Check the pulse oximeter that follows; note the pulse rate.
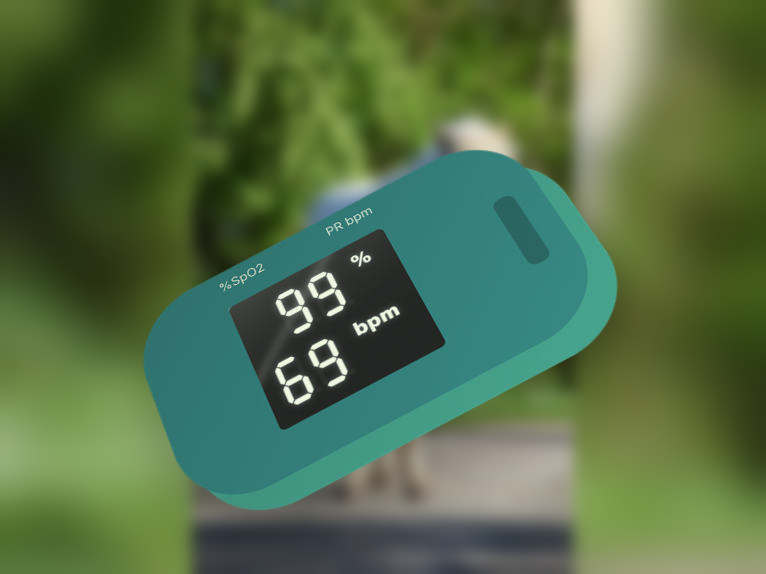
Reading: 69 bpm
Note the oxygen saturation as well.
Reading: 99 %
